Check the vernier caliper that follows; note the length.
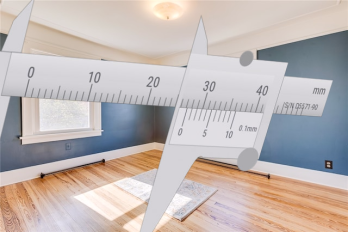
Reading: 27.2 mm
